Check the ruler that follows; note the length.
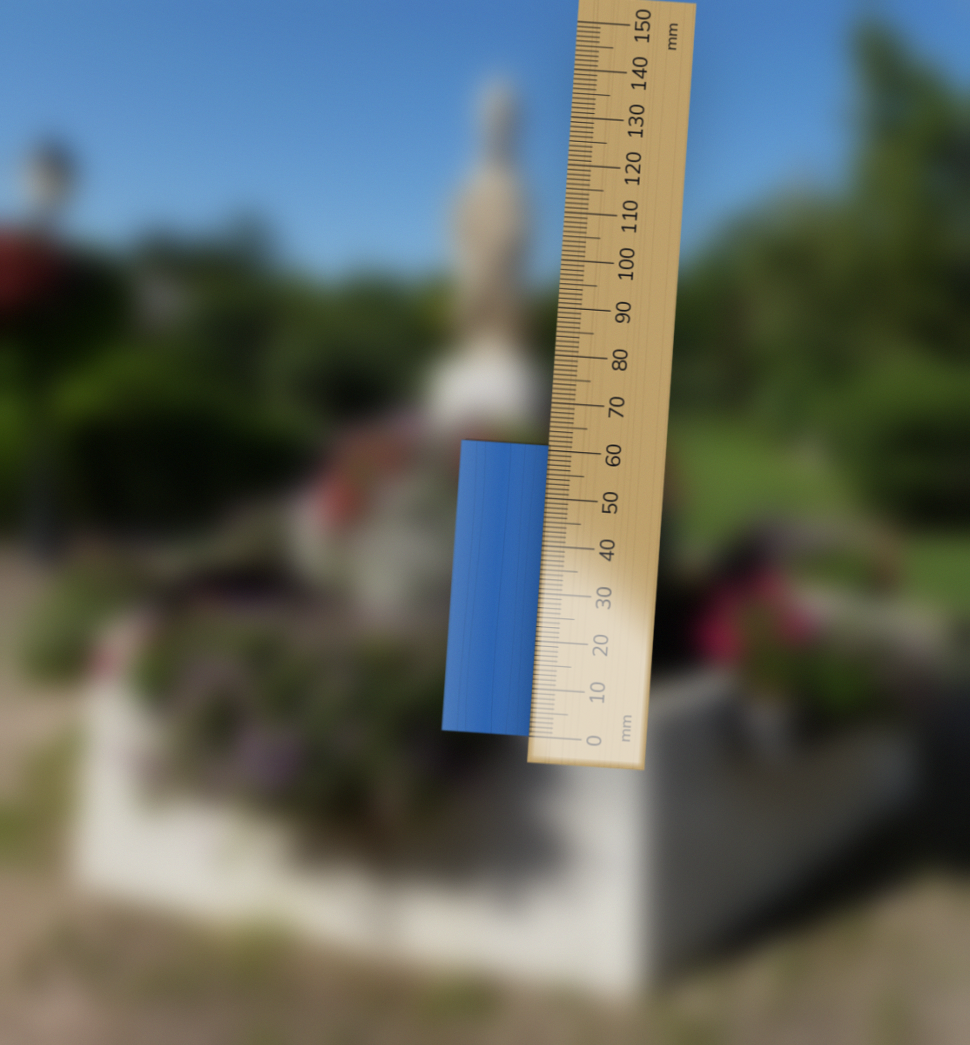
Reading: 61 mm
